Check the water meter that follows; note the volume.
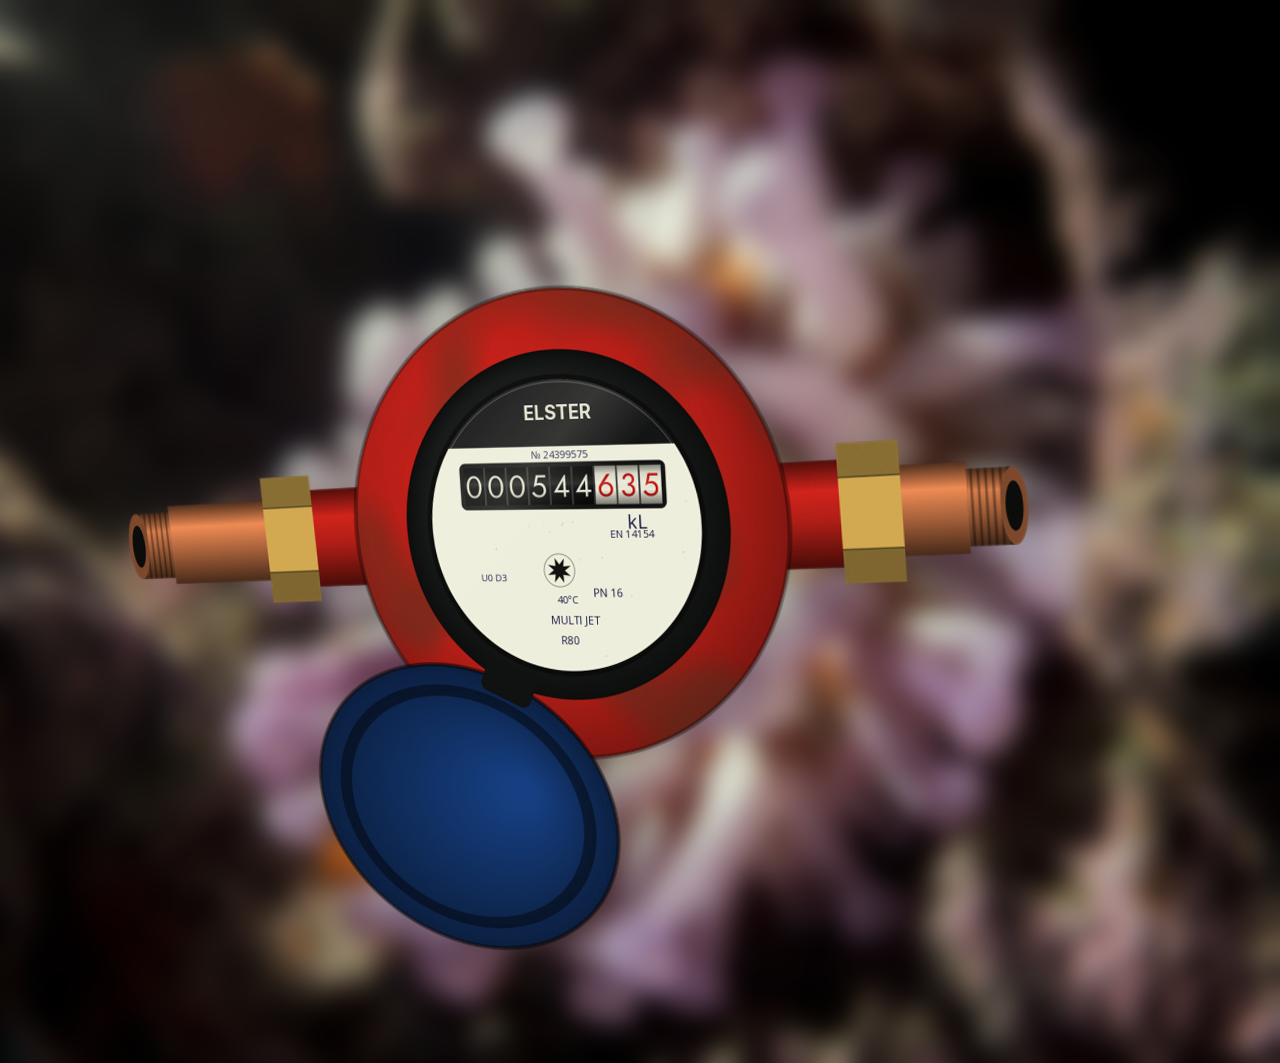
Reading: 544.635 kL
